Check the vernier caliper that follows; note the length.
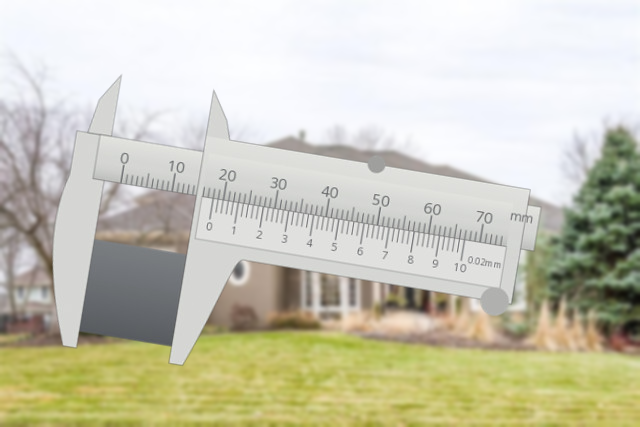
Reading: 18.0 mm
